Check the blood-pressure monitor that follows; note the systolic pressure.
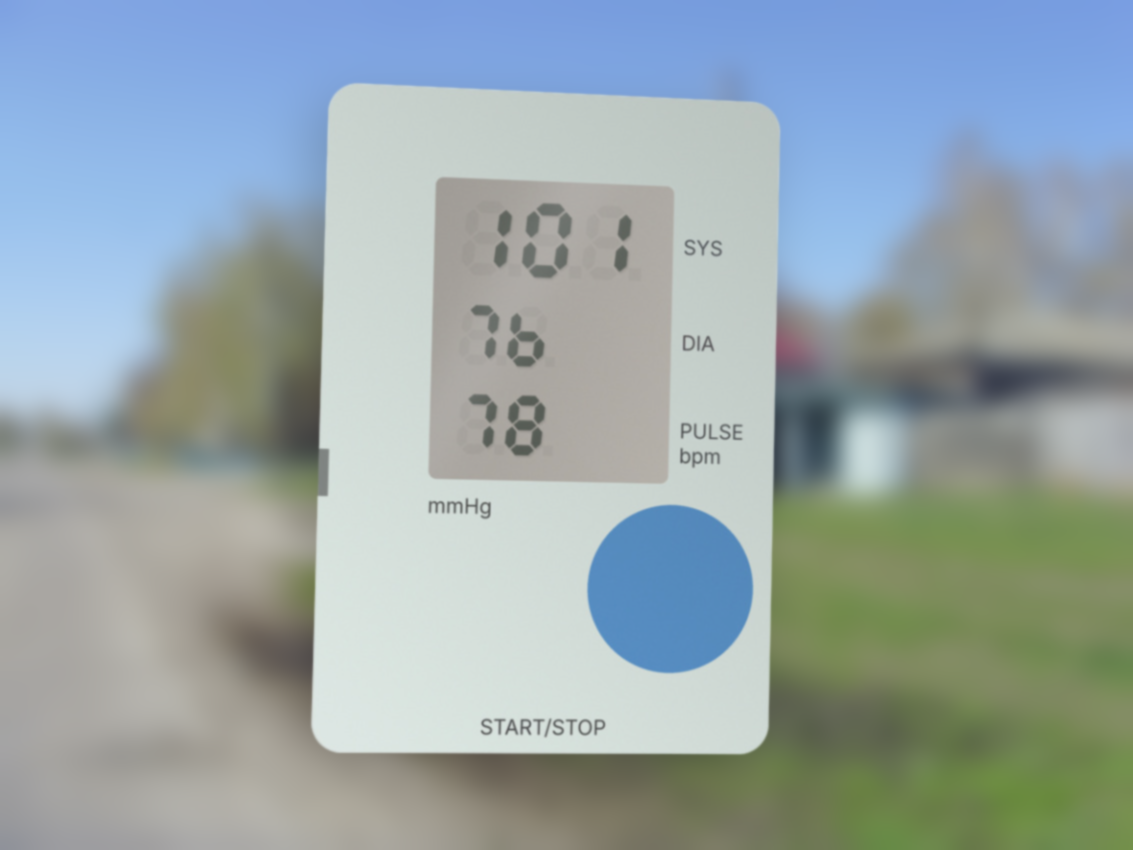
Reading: 101 mmHg
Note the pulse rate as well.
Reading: 78 bpm
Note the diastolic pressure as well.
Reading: 76 mmHg
